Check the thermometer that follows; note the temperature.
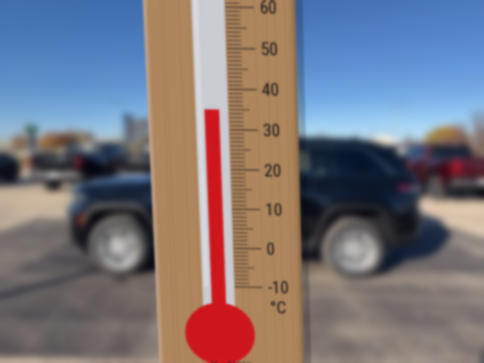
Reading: 35 °C
